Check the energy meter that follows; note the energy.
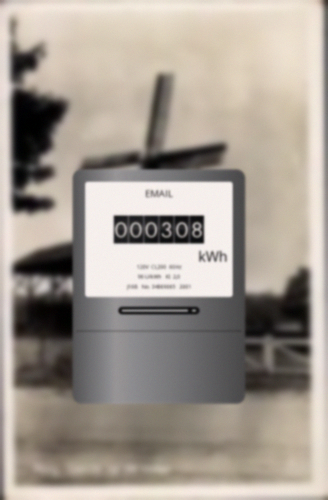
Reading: 308 kWh
